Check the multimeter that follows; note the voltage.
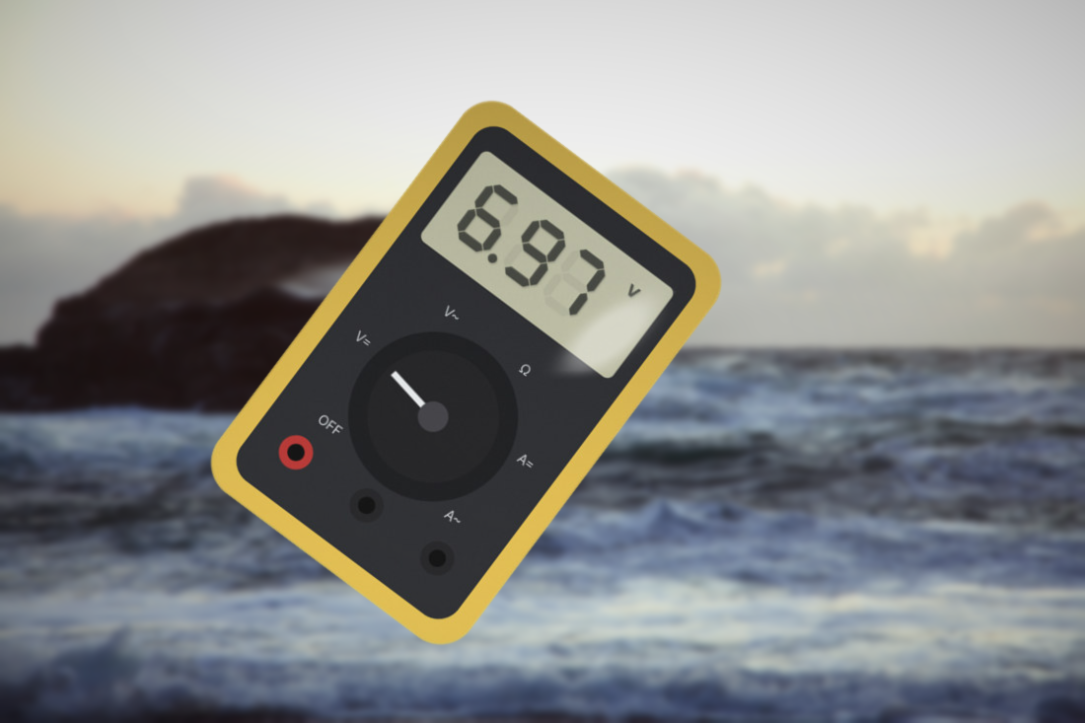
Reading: 6.97 V
